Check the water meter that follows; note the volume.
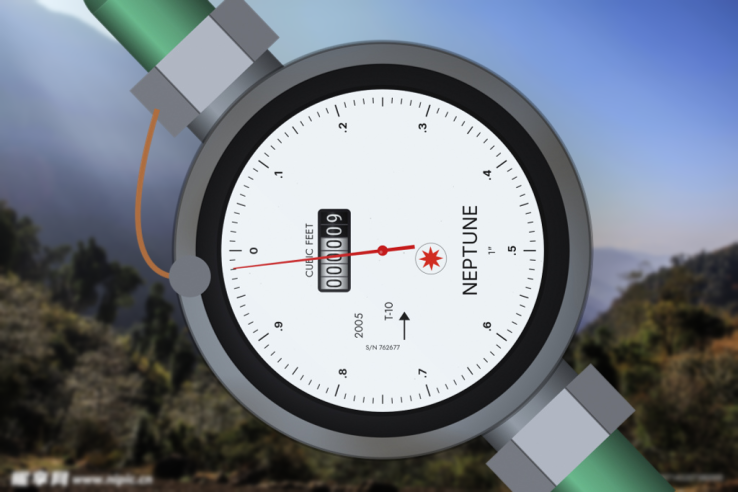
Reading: 8.98 ft³
